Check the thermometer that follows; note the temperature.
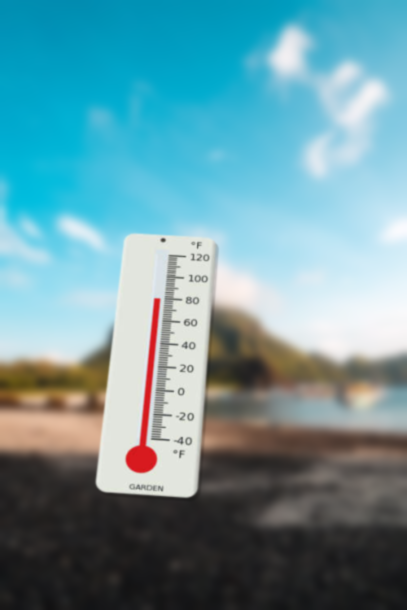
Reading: 80 °F
